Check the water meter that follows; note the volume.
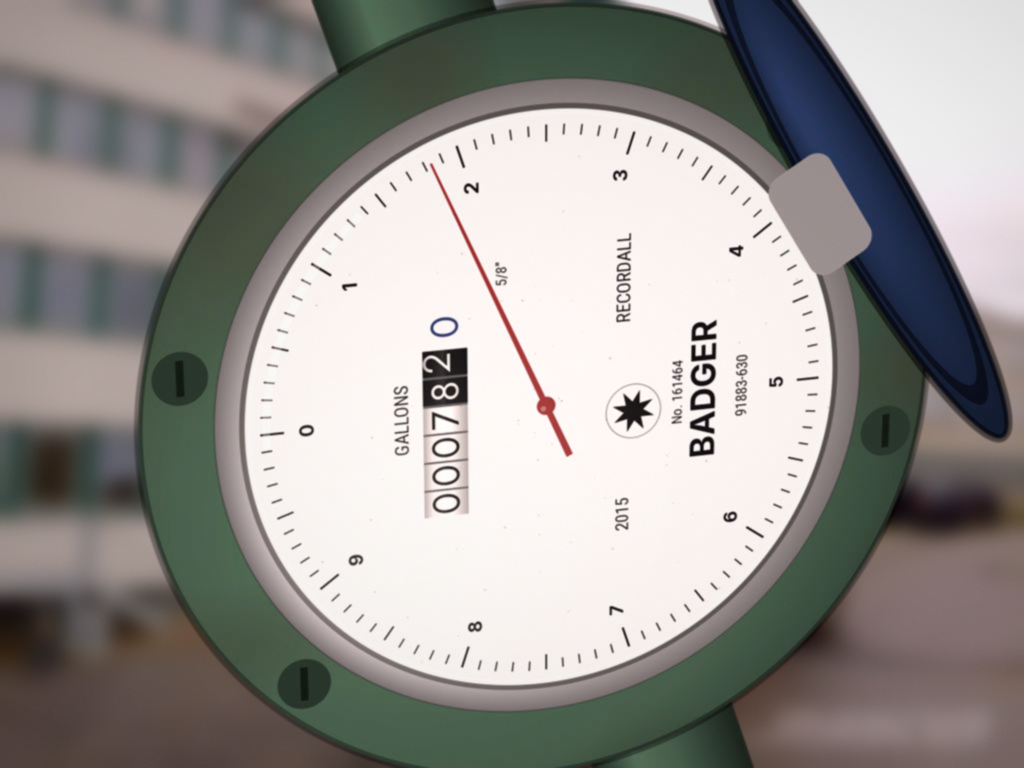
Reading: 7821.8 gal
